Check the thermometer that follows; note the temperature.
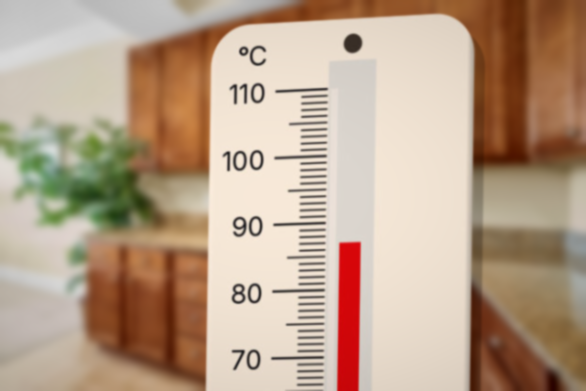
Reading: 87 °C
